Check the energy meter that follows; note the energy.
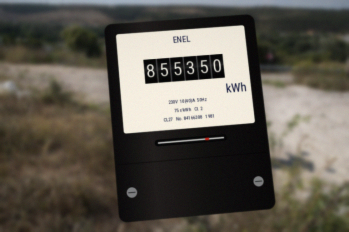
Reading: 855350 kWh
